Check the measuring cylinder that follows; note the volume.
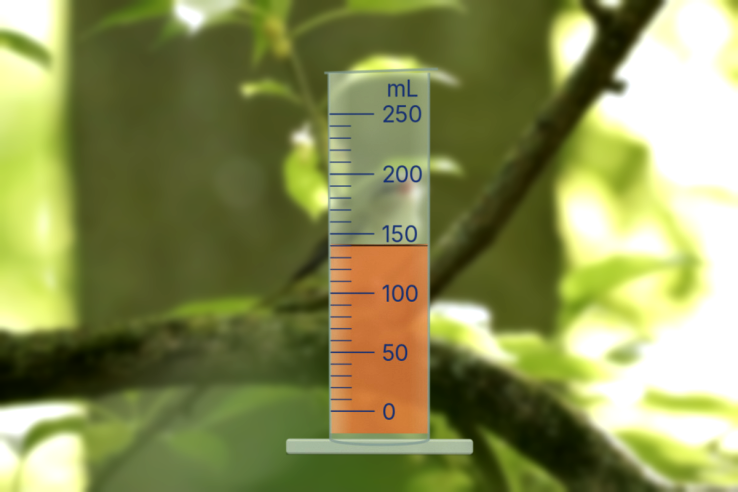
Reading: 140 mL
